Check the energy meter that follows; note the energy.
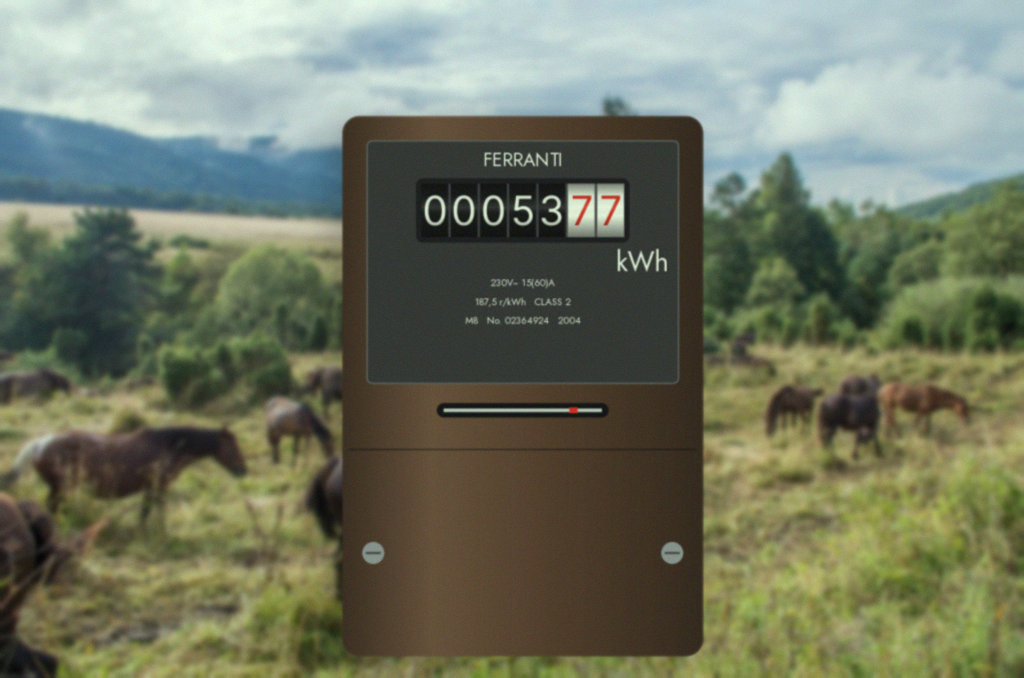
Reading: 53.77 kWh
